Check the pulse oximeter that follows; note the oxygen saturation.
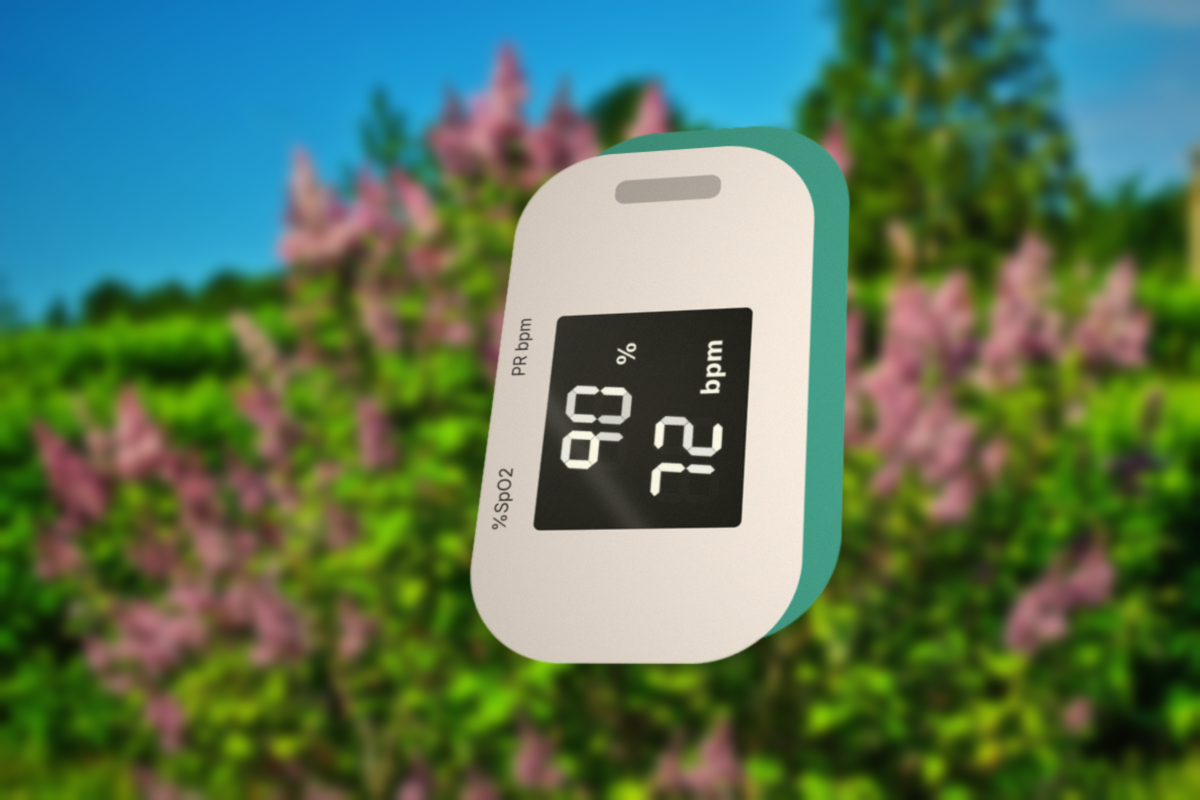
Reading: 90 %
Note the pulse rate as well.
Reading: 72 bpm
